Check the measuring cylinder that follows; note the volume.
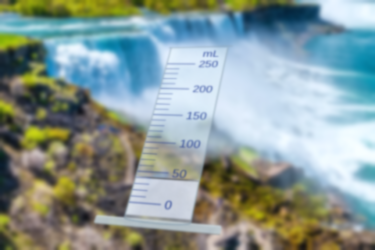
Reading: 40 mL
